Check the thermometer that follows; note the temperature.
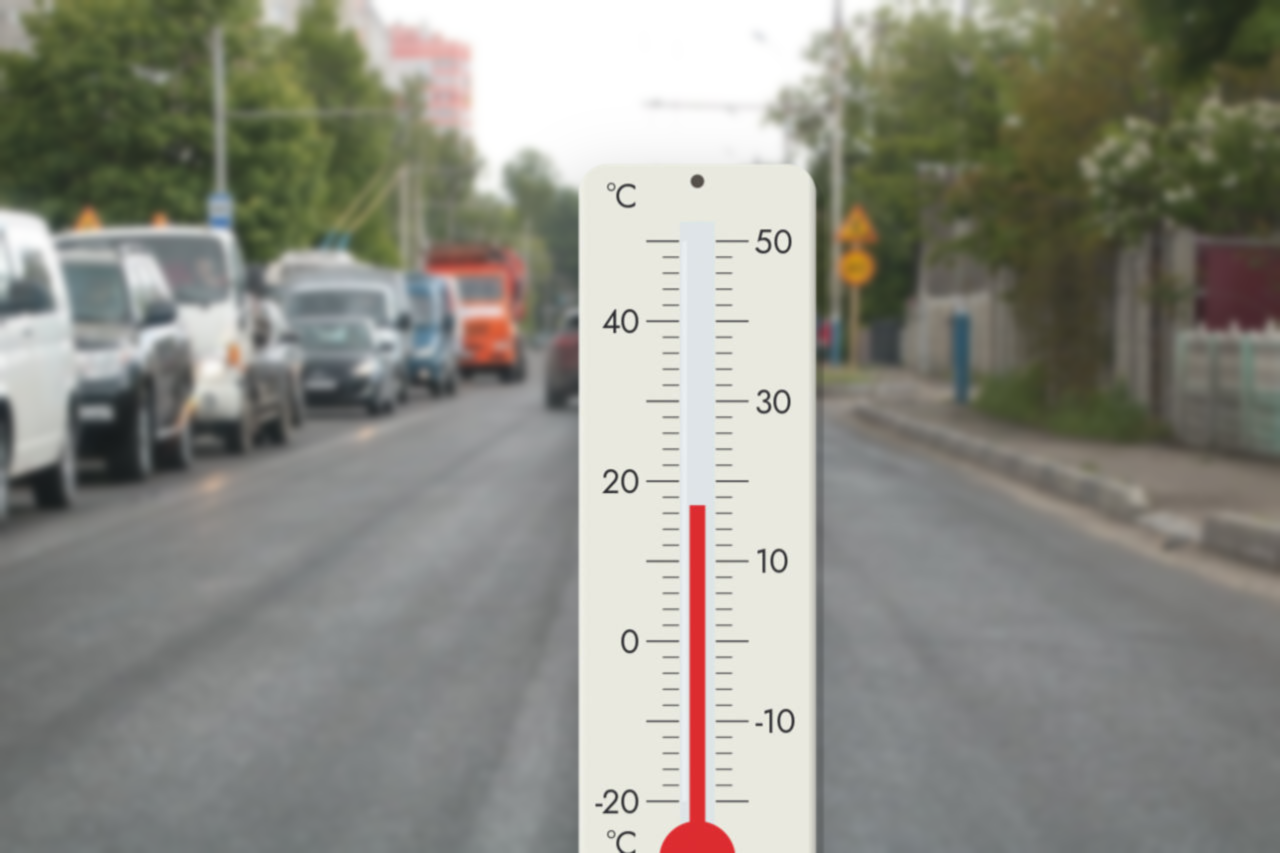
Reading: 17 °C
